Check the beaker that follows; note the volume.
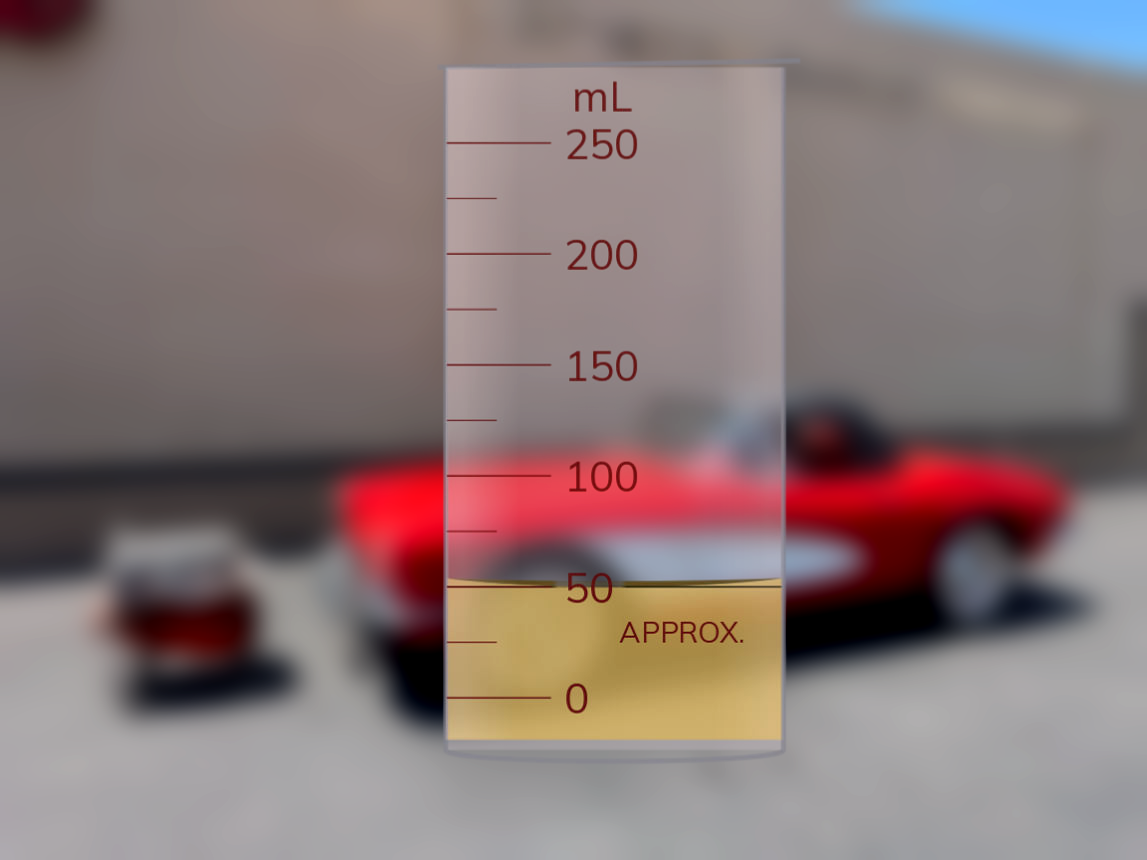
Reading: 50 mL
